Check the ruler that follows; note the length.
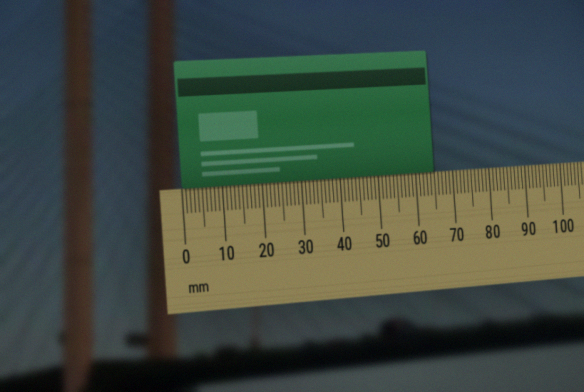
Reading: 65 mm
